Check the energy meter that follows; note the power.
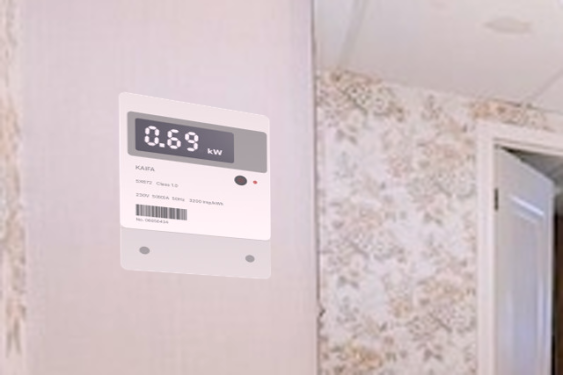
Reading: 0.69 kW
